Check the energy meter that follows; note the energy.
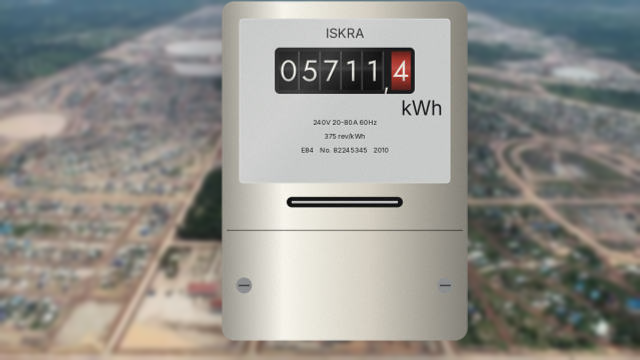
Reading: 5711.4 kWh
